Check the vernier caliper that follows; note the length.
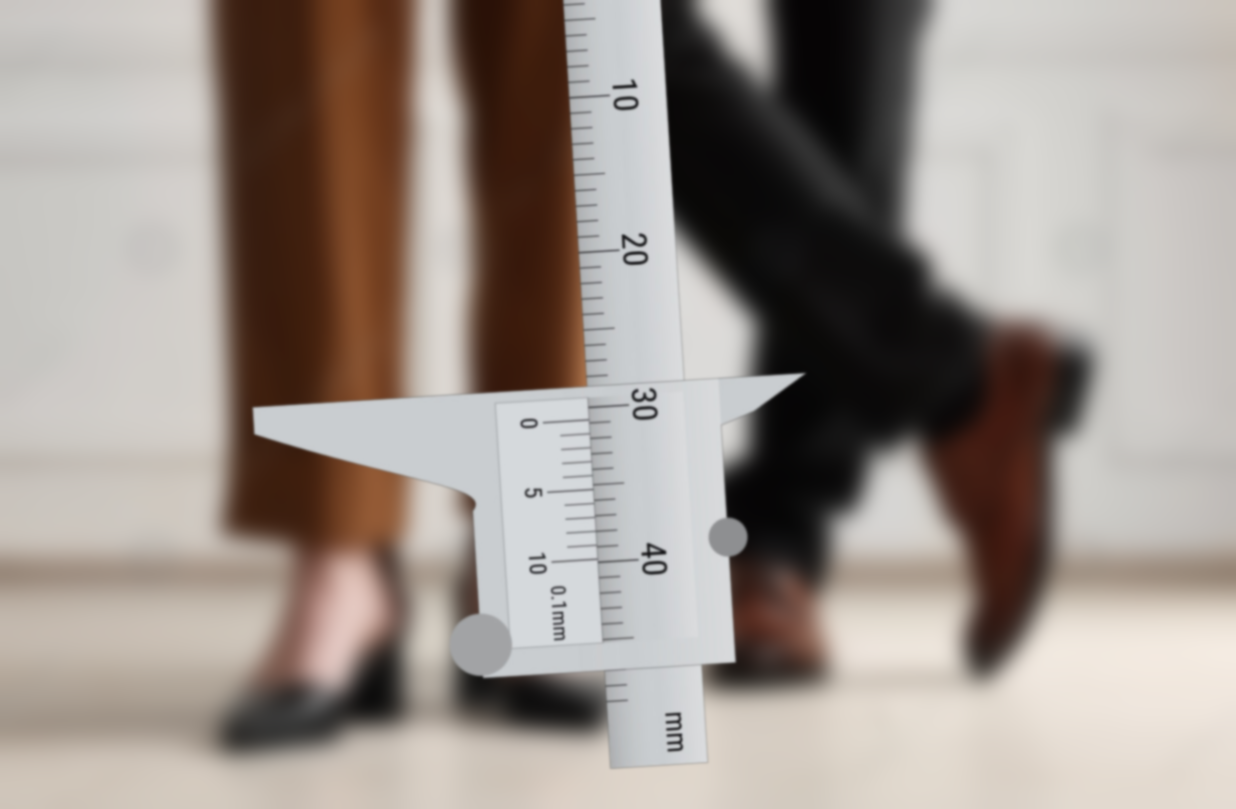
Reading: 30.8 mm
